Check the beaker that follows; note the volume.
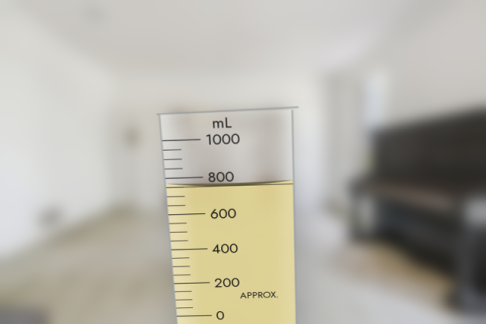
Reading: 750 mL
